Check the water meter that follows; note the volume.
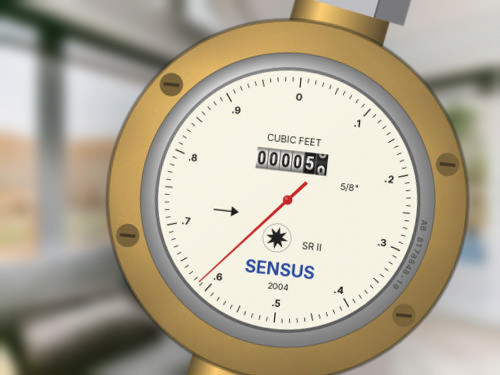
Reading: 58.61 ft³
